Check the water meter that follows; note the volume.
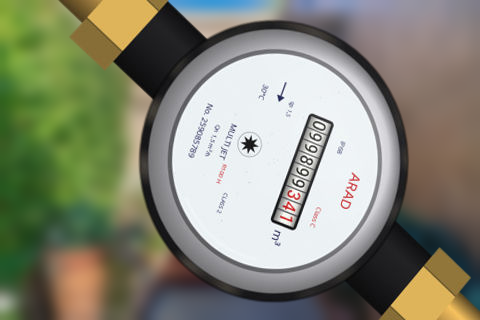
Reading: 99899.341 m³
